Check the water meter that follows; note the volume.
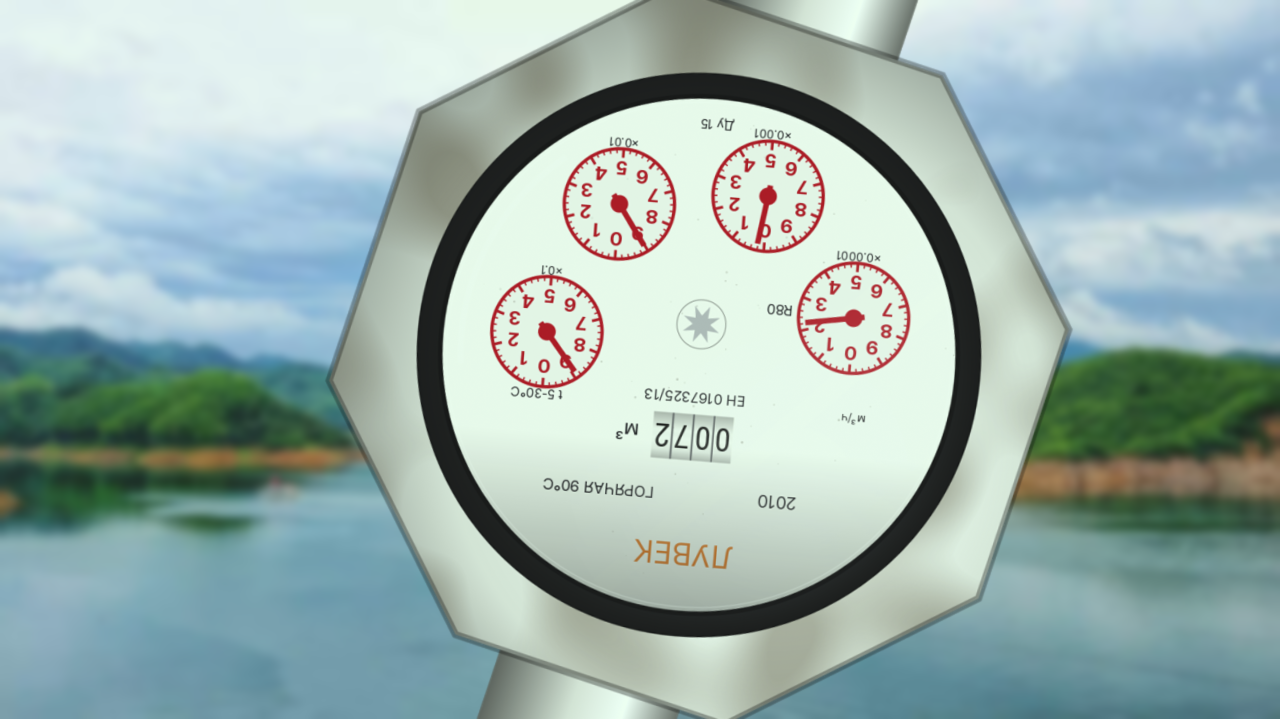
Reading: 72.8902 m³
